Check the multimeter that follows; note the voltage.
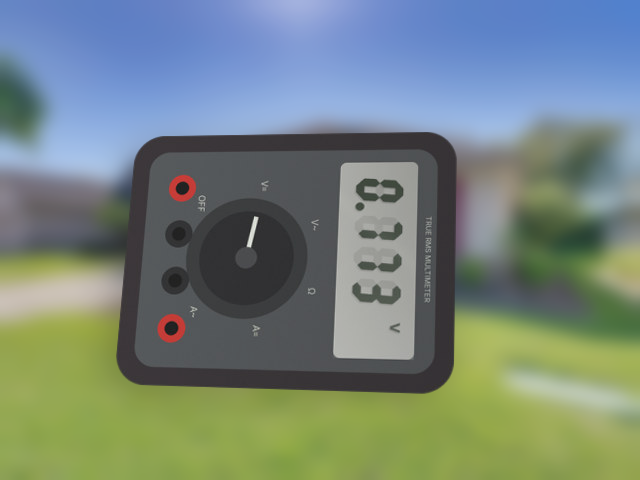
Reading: 0.773 V
